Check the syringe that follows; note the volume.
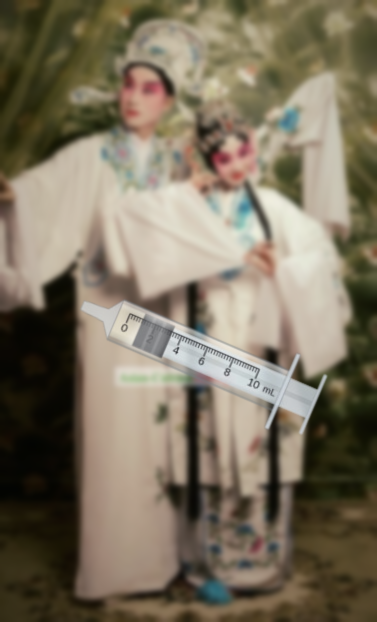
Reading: 1 mL
